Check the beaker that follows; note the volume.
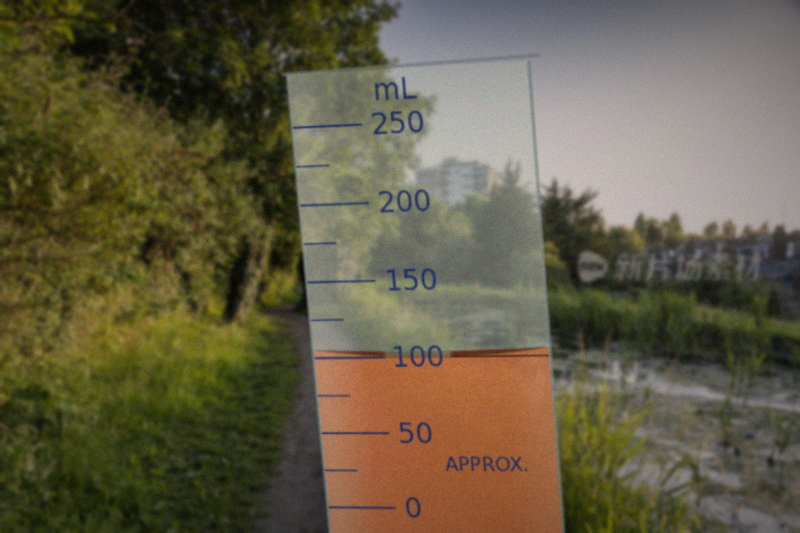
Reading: 100 mL
